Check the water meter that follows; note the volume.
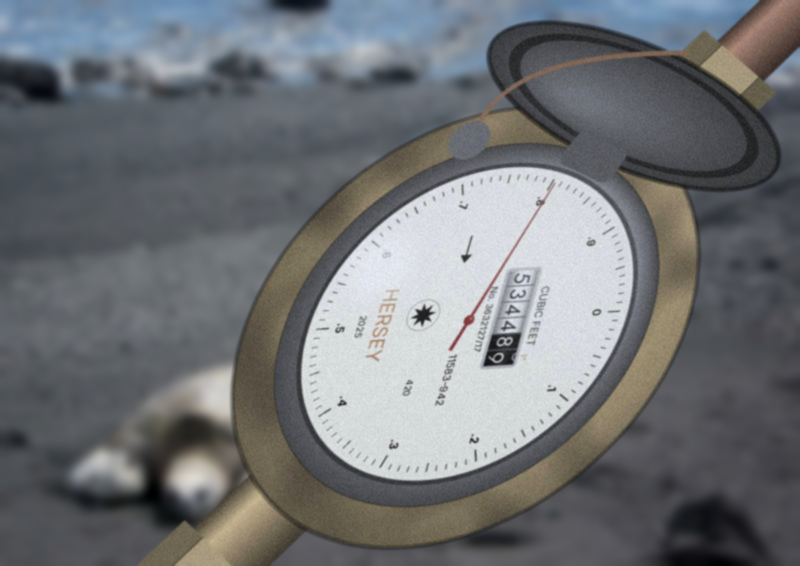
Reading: 534488.80 ft³
